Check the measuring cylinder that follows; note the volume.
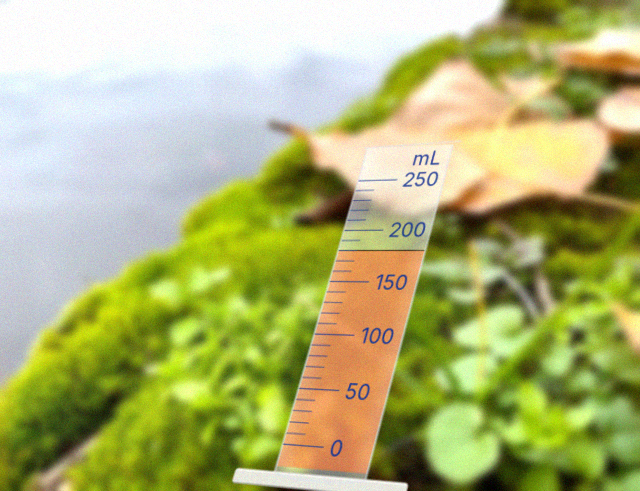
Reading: 180 mL
